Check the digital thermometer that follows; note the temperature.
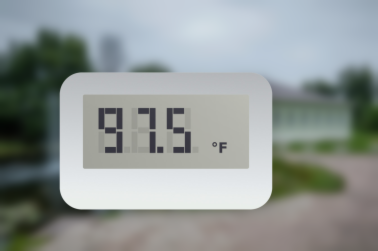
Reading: 97.5 °F
